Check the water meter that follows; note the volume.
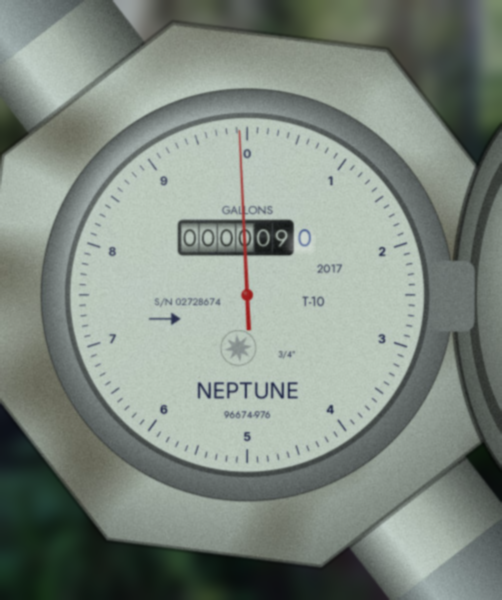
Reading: 89.9 gal
